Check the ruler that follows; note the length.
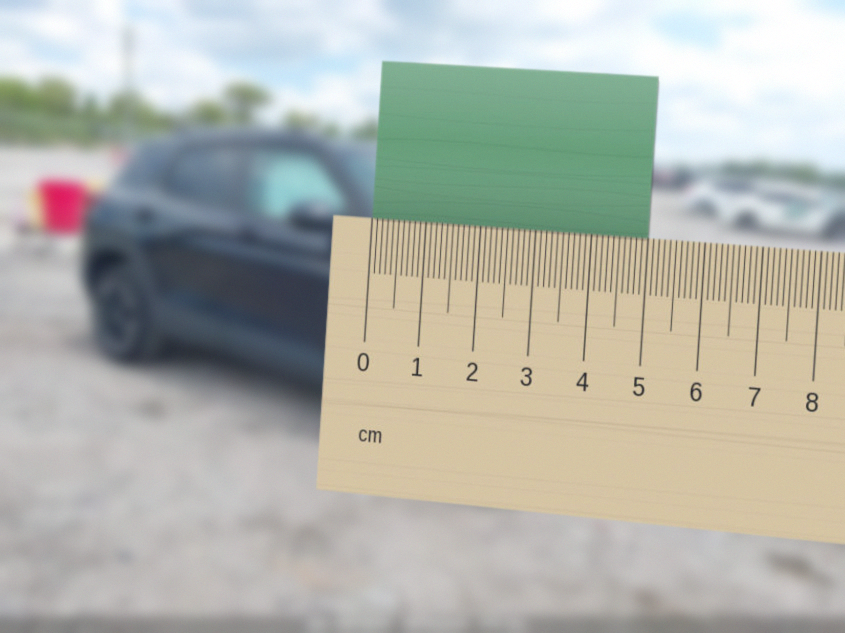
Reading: 5 cm
